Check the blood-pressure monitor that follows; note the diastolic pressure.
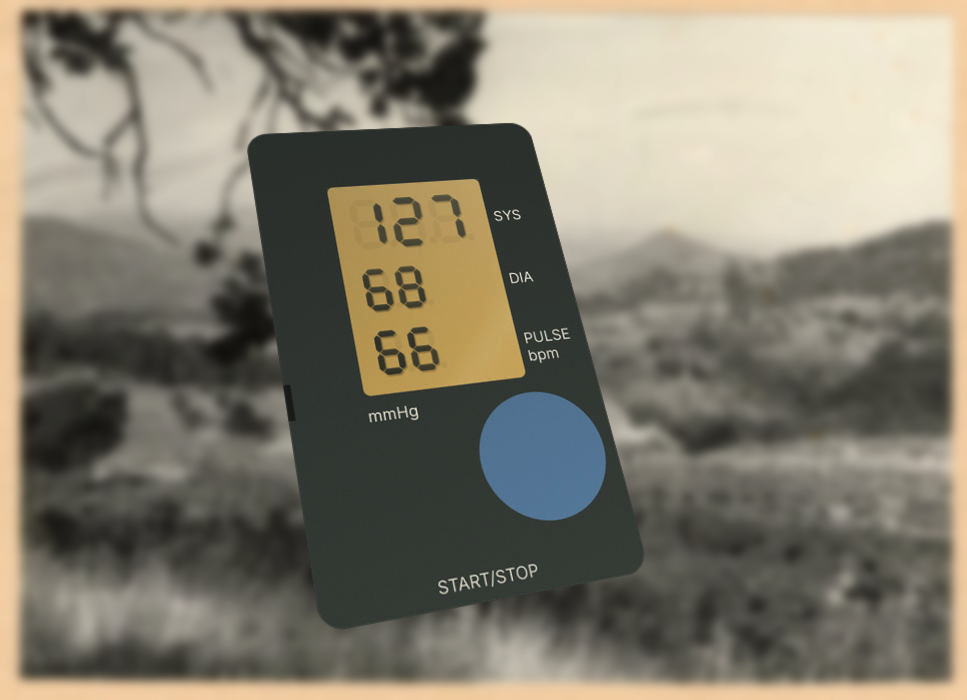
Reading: 68 mmHg
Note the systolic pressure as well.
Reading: 127 mmHg
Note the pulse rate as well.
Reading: 66 bpm
